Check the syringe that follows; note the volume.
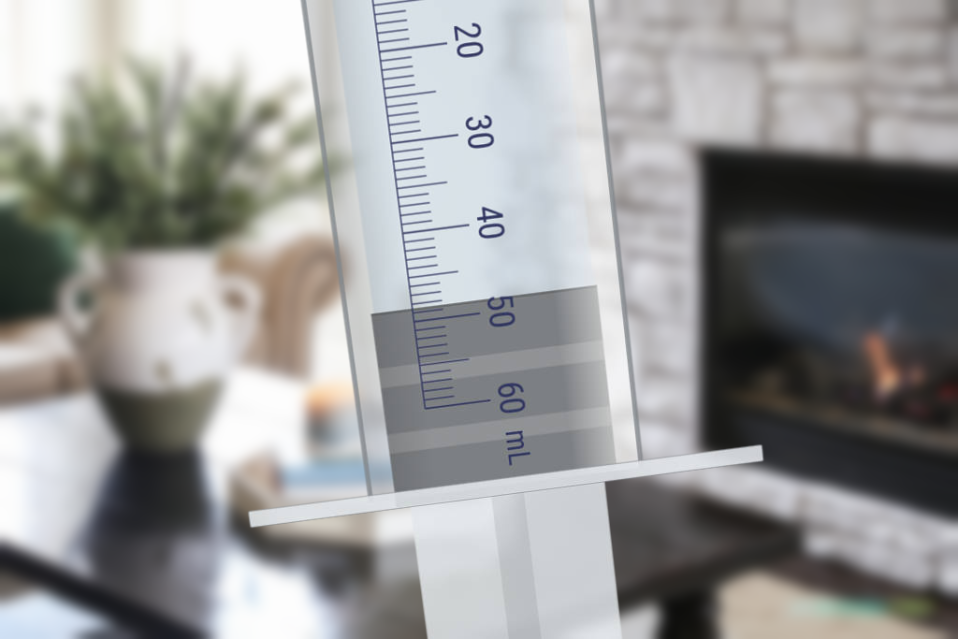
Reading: 48.5 mL
